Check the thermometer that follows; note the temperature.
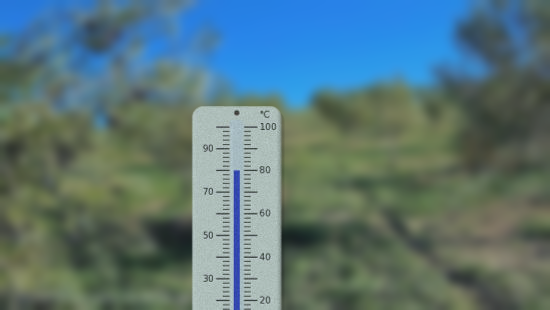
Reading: 80 °C
